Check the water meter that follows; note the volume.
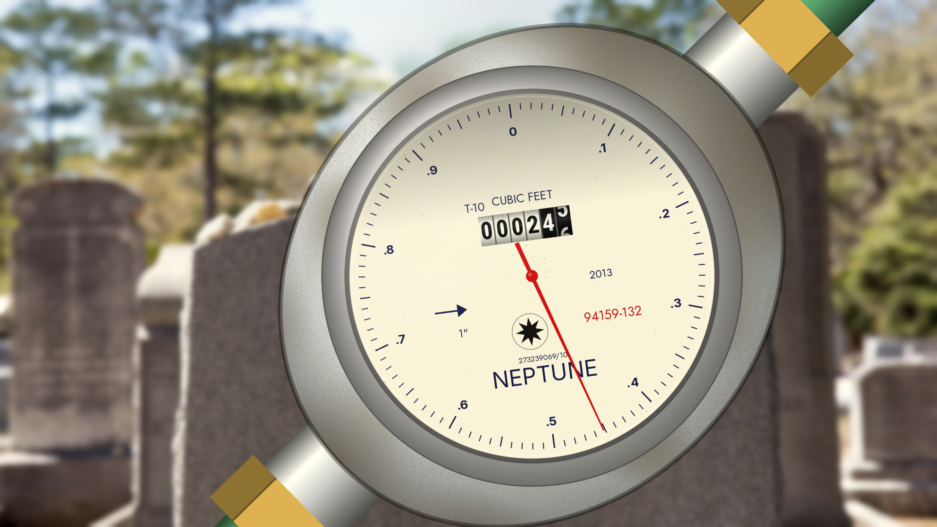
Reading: 245.45 ft³
